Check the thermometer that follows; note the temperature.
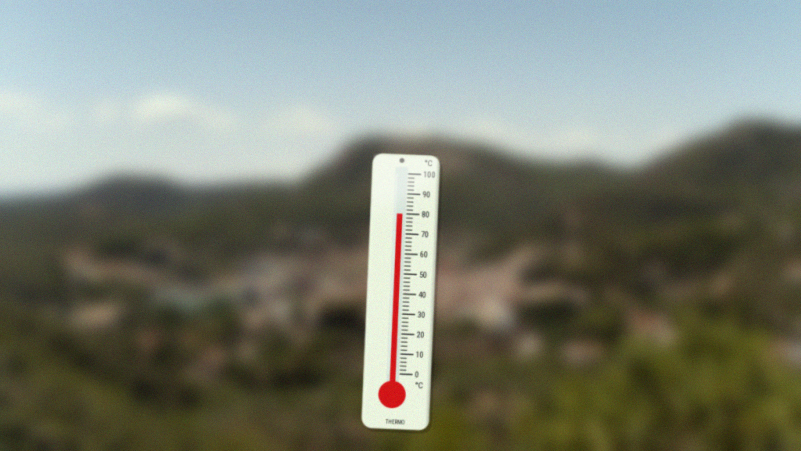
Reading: 80 °C
